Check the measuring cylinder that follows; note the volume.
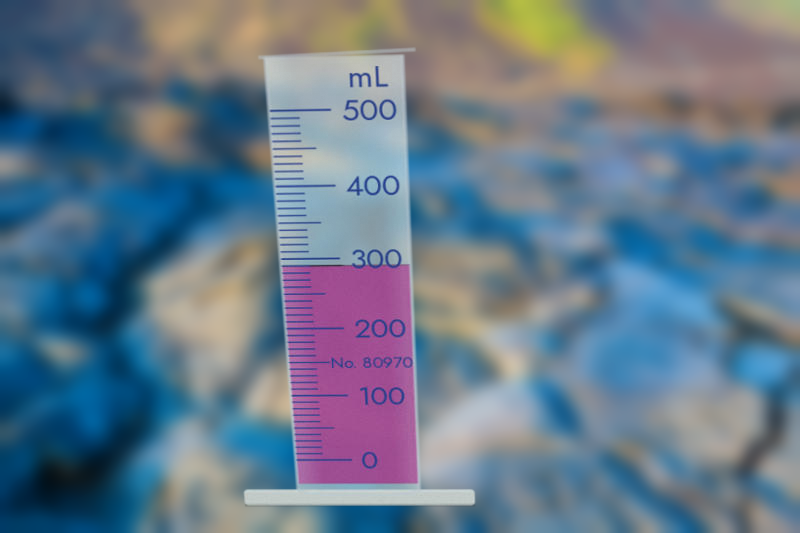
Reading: 290 mL
